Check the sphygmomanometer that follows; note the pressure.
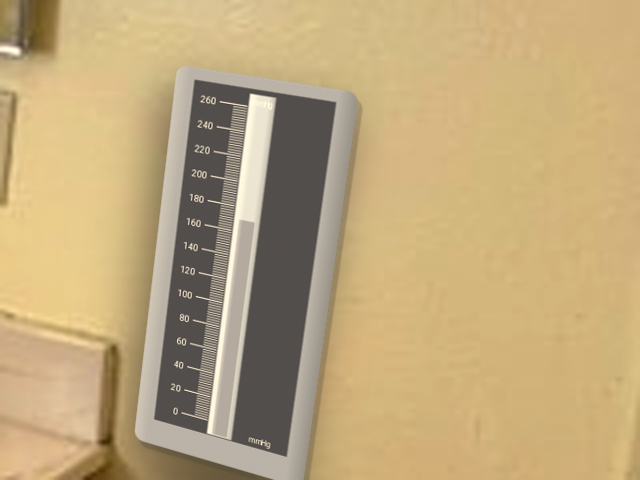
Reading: 170 mmHg
